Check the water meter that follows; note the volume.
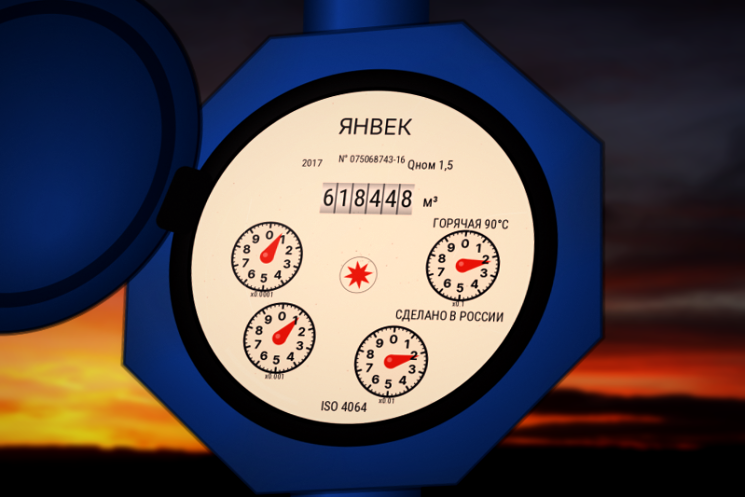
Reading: 618448.2210 m³
